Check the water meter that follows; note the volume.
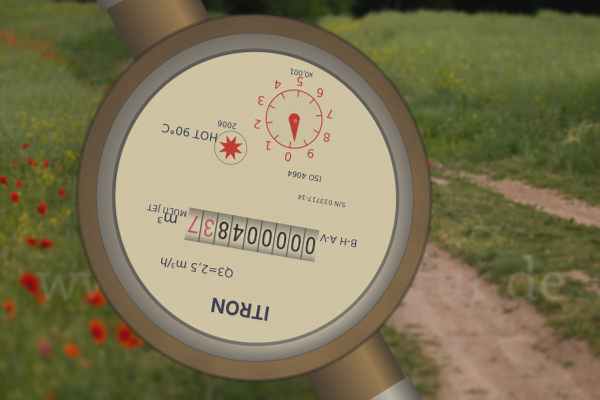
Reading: 48.369 m³
